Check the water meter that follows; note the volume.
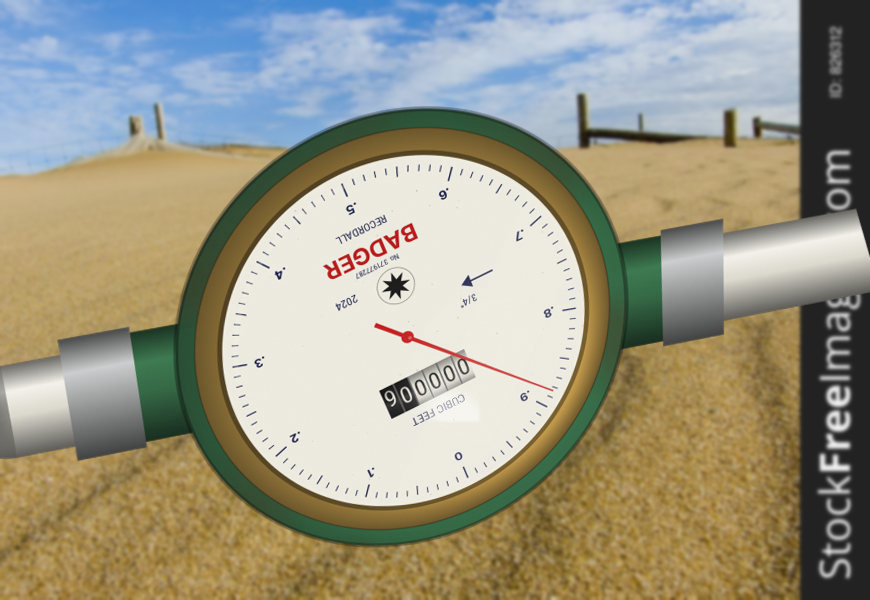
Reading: 5.88 ft³
